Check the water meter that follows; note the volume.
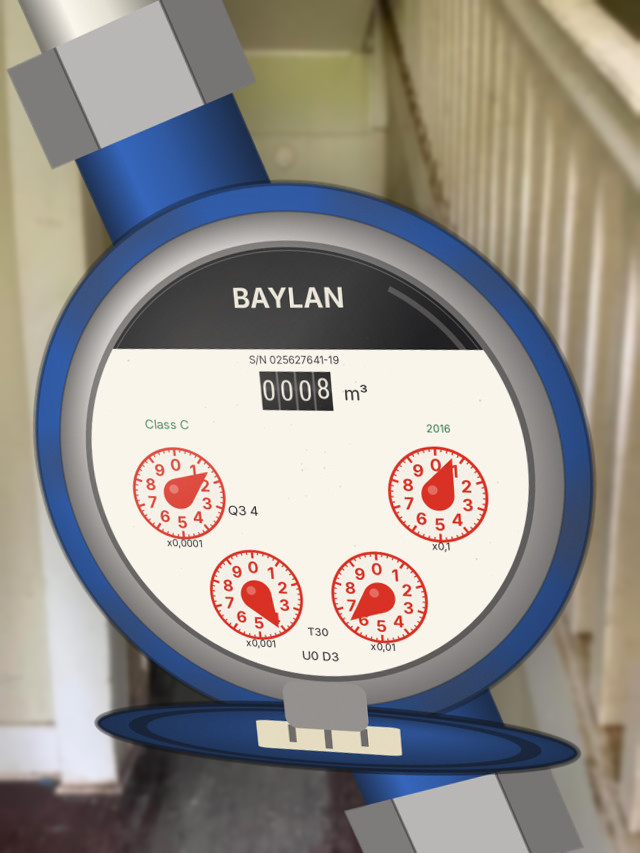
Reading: 8.0641 m³
